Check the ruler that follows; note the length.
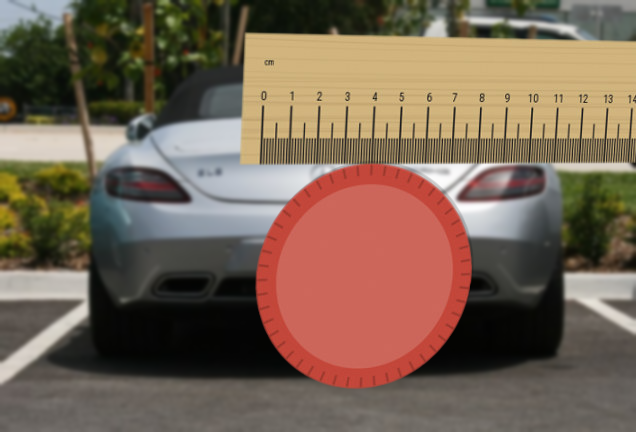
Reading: 8 cm
